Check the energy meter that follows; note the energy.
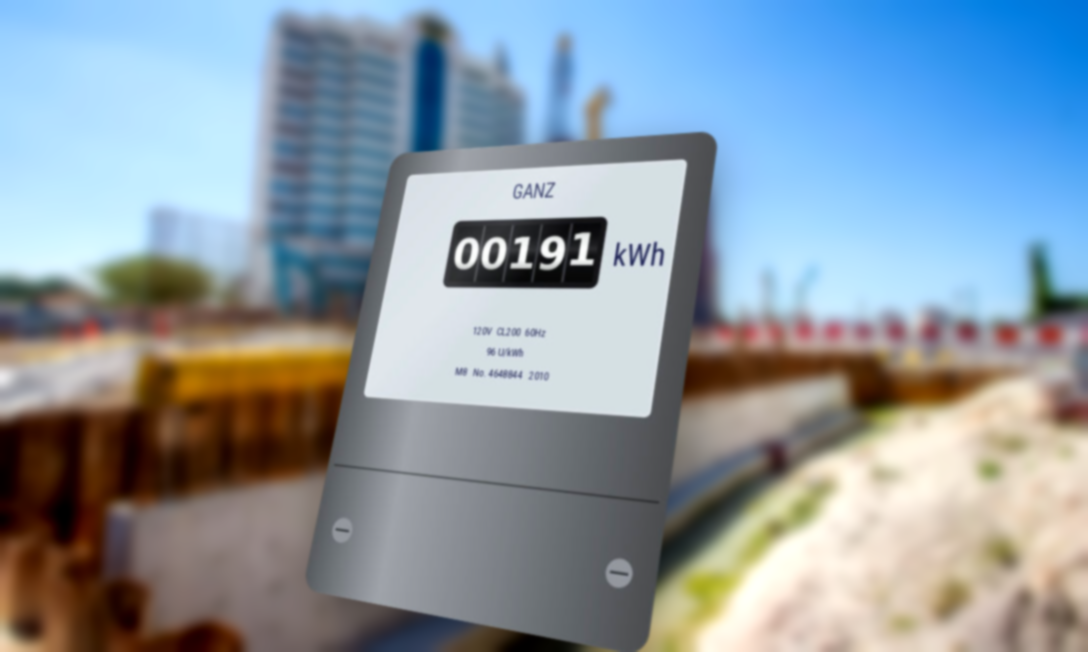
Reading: 191 kWh
